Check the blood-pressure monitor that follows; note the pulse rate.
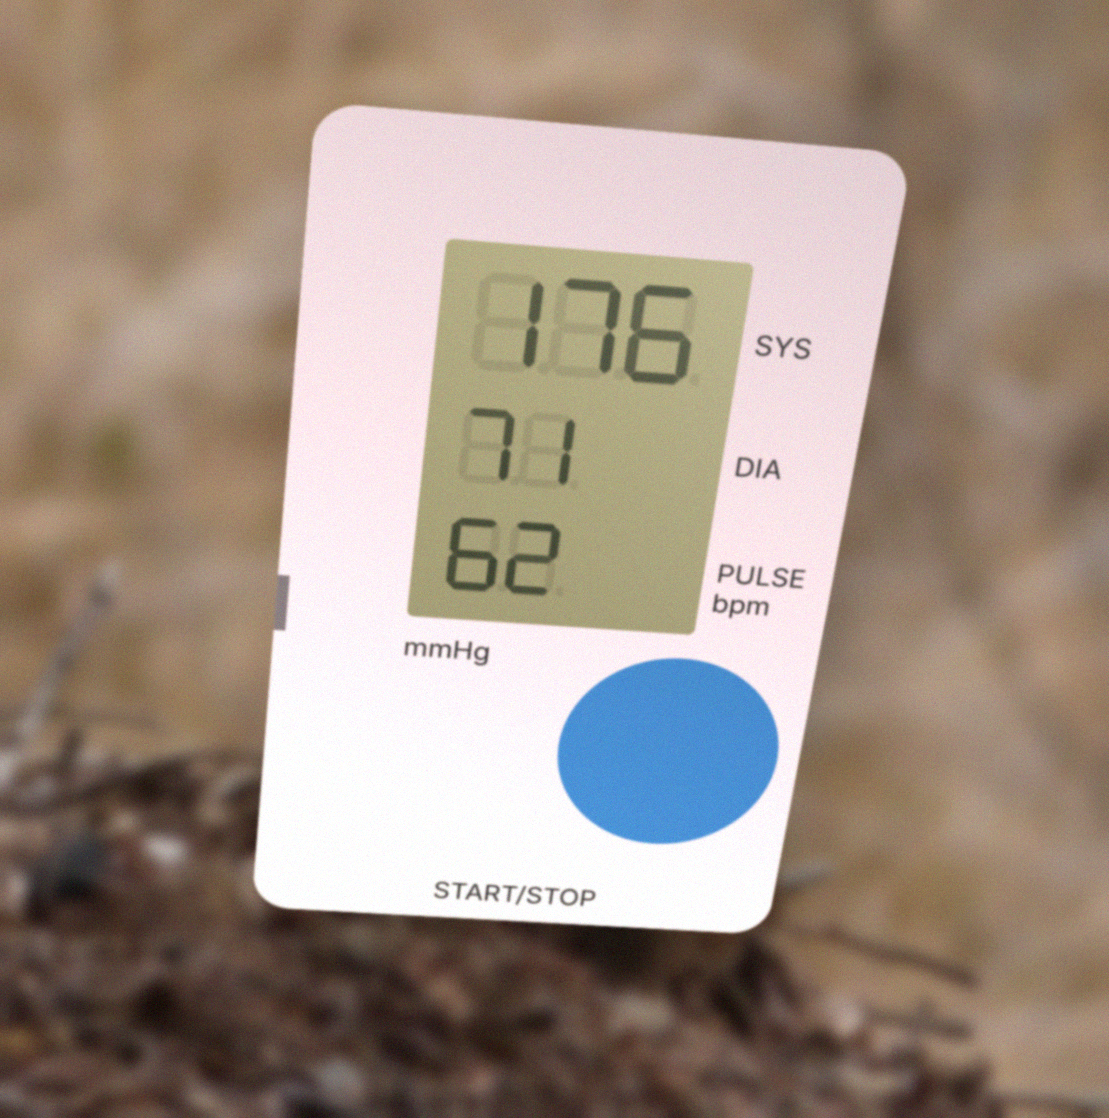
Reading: 62 bpm
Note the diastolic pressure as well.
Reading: 71 mmHg
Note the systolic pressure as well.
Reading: 176 mmHg
